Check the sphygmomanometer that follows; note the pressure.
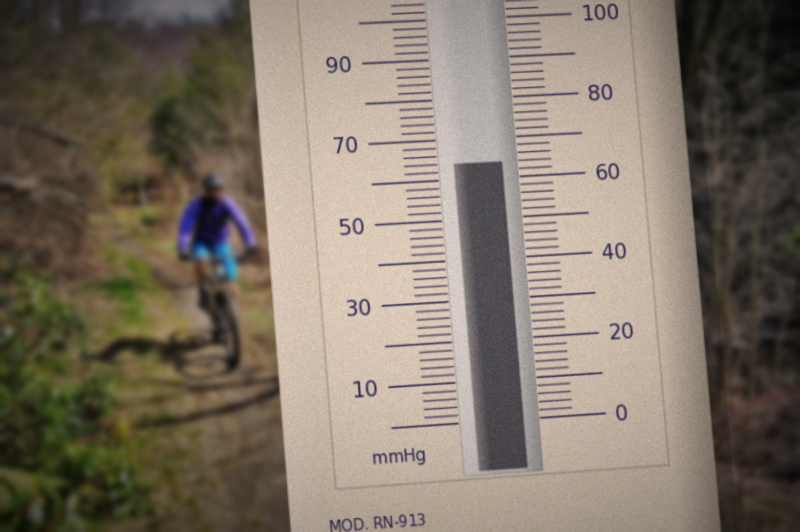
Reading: 64 mmHg
